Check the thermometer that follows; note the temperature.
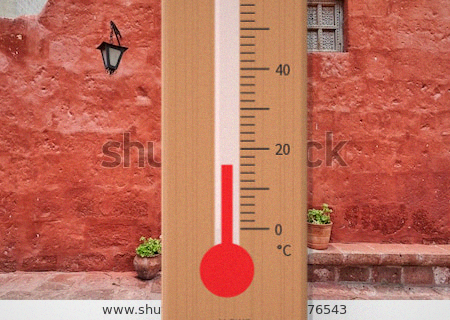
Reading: 16 °C
